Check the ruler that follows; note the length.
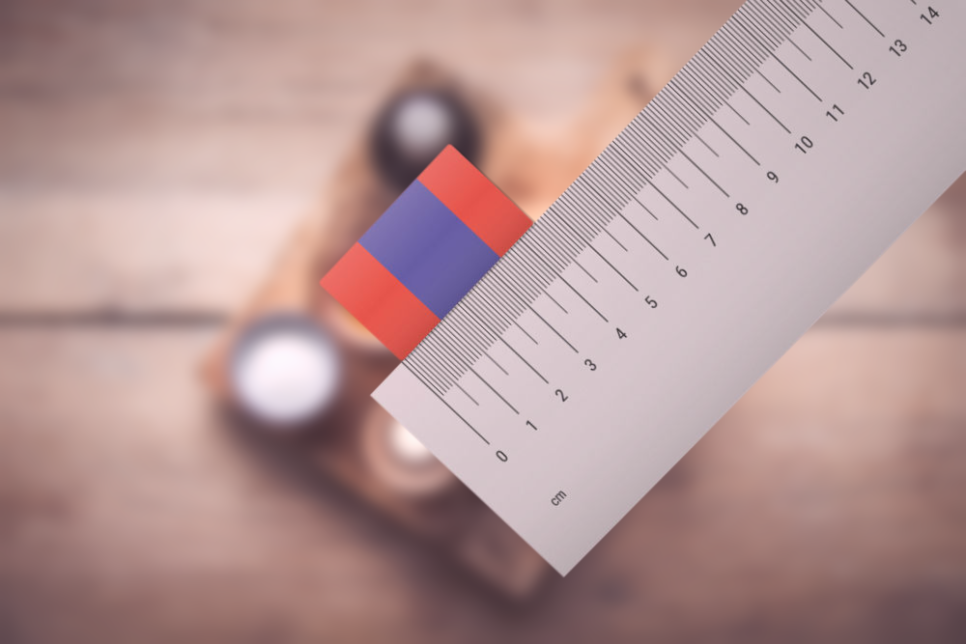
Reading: 4.5 cm
